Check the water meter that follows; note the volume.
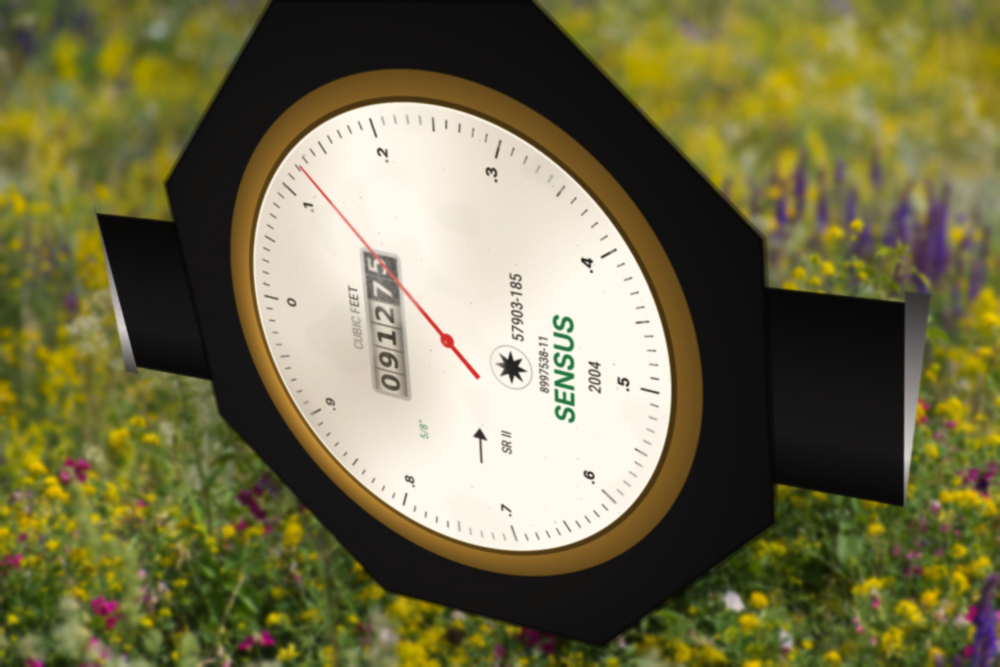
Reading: 91275.12 ft³
